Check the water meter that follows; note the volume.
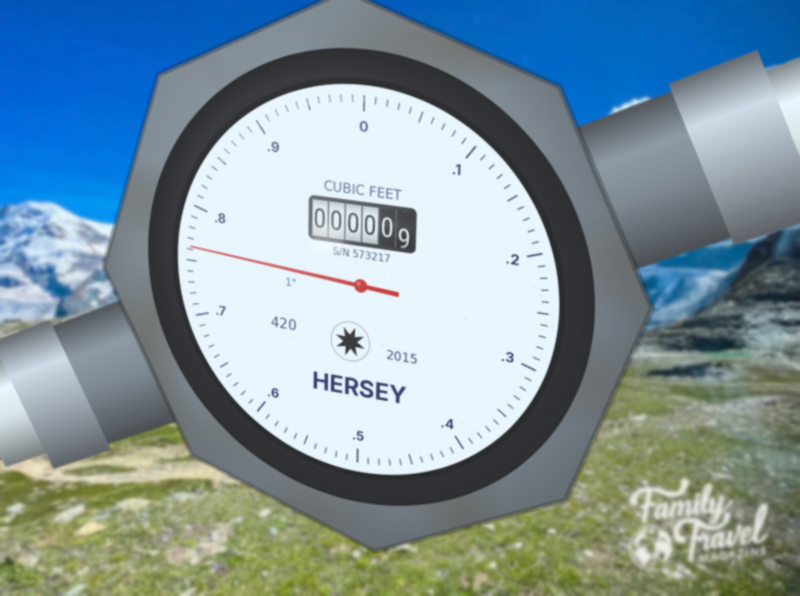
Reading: 8.76 ft³
